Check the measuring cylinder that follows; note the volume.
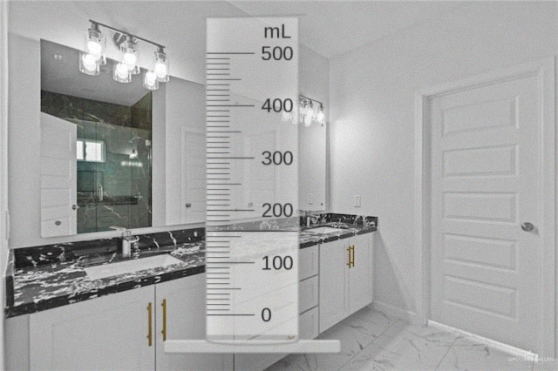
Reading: 160 mL
